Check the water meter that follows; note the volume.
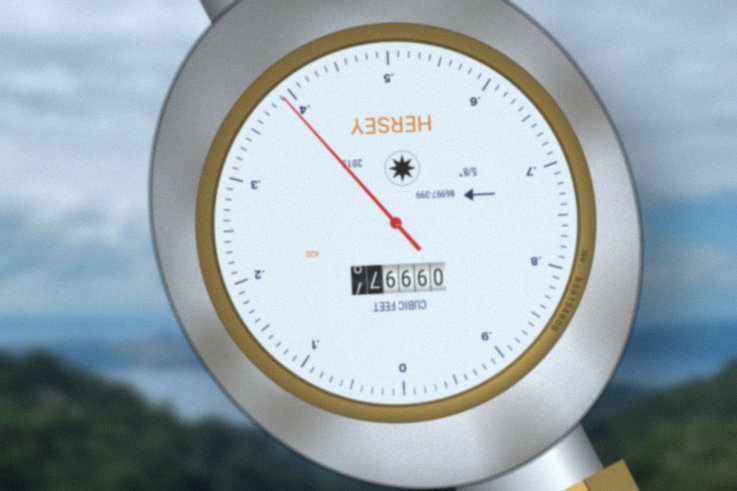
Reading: 99977.39 ft³
